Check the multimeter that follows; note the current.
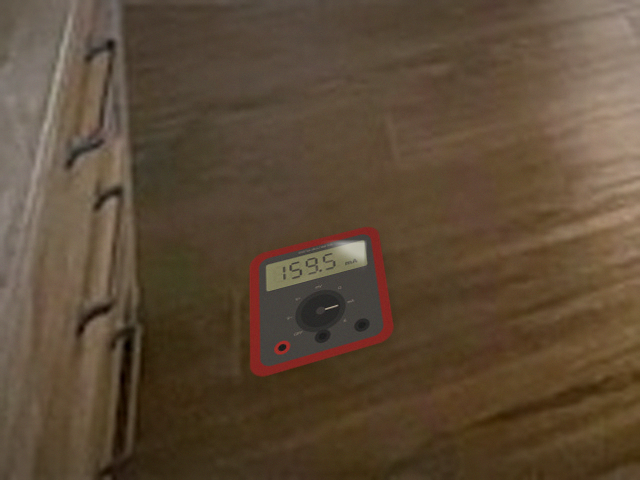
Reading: 159.5 mA
